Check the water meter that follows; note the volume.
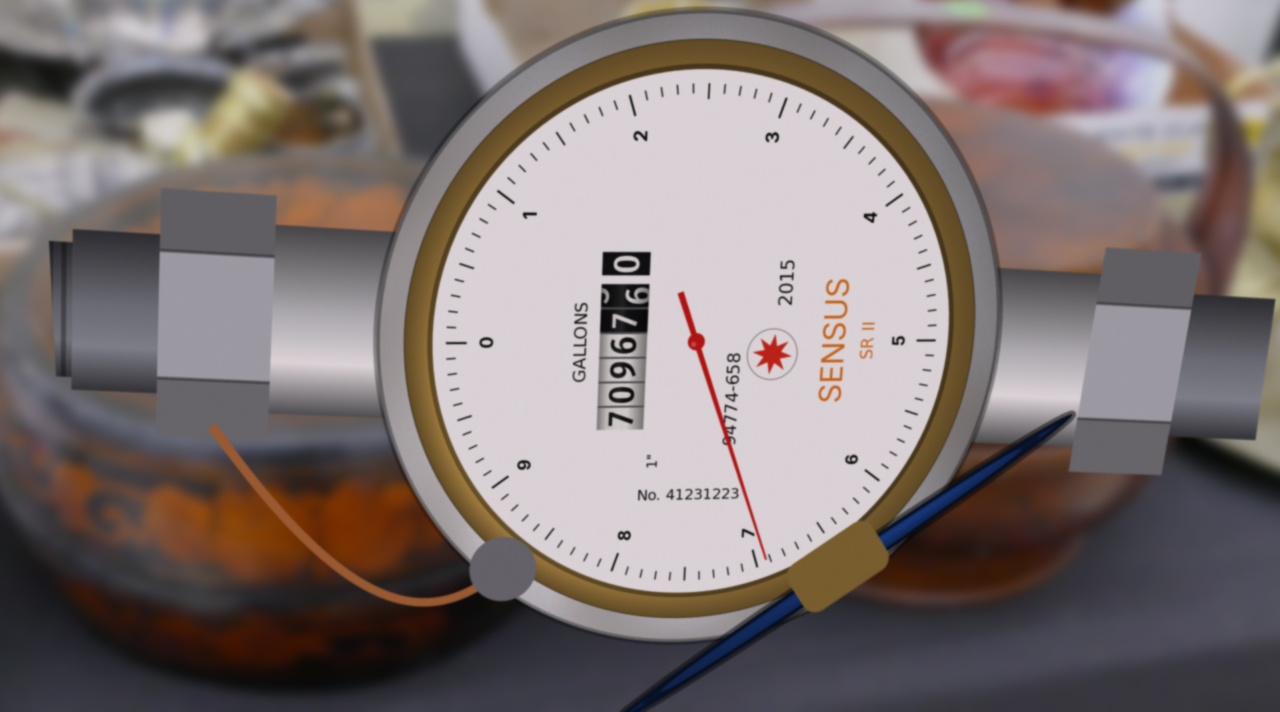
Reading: 7096756.9 gal
